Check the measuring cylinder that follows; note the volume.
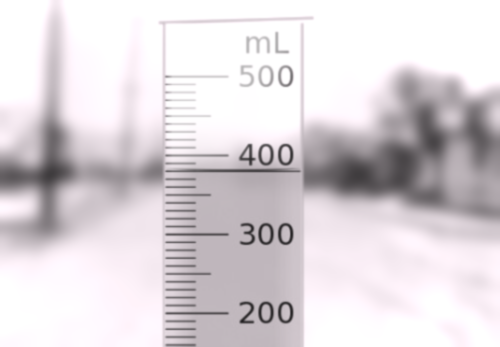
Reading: 380 mL
